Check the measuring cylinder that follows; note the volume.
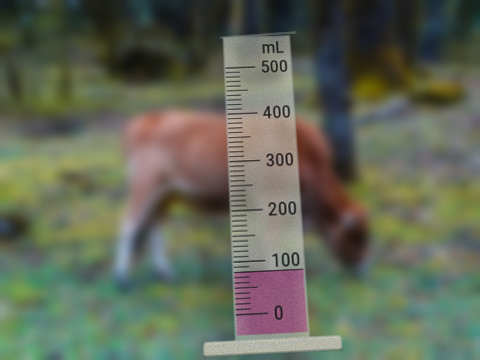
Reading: 80 mL
